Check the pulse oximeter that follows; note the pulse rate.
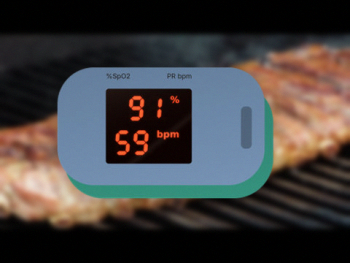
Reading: 59 bpm
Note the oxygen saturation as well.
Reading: 91 %
